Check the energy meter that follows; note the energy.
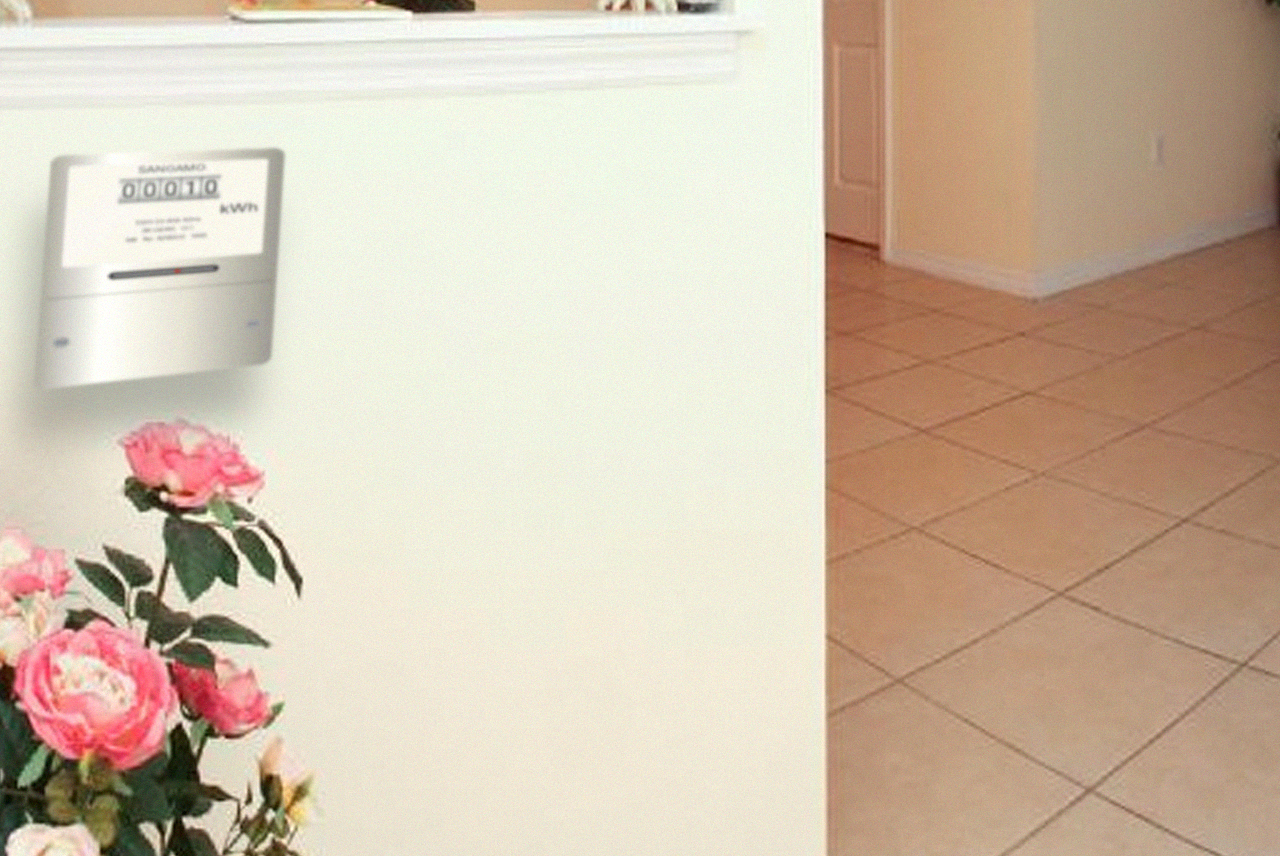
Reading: 10 kWh
